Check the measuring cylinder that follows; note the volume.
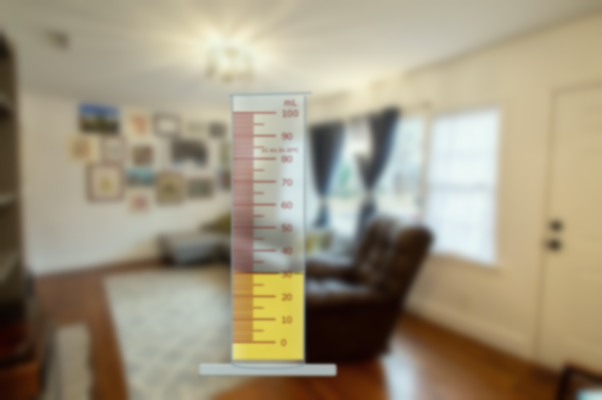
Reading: 30 mL
